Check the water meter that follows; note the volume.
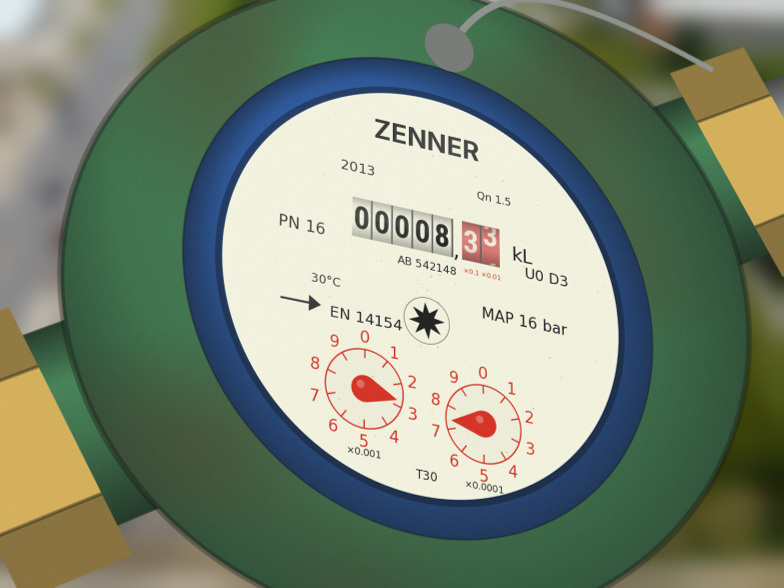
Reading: 8.3327 kL
